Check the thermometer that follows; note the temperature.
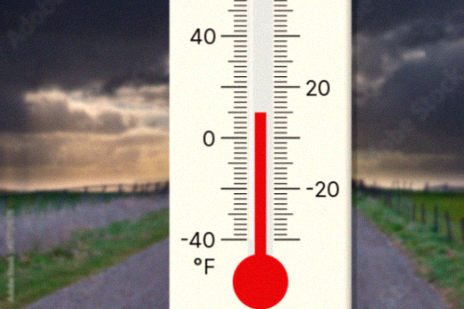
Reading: 10 °F
